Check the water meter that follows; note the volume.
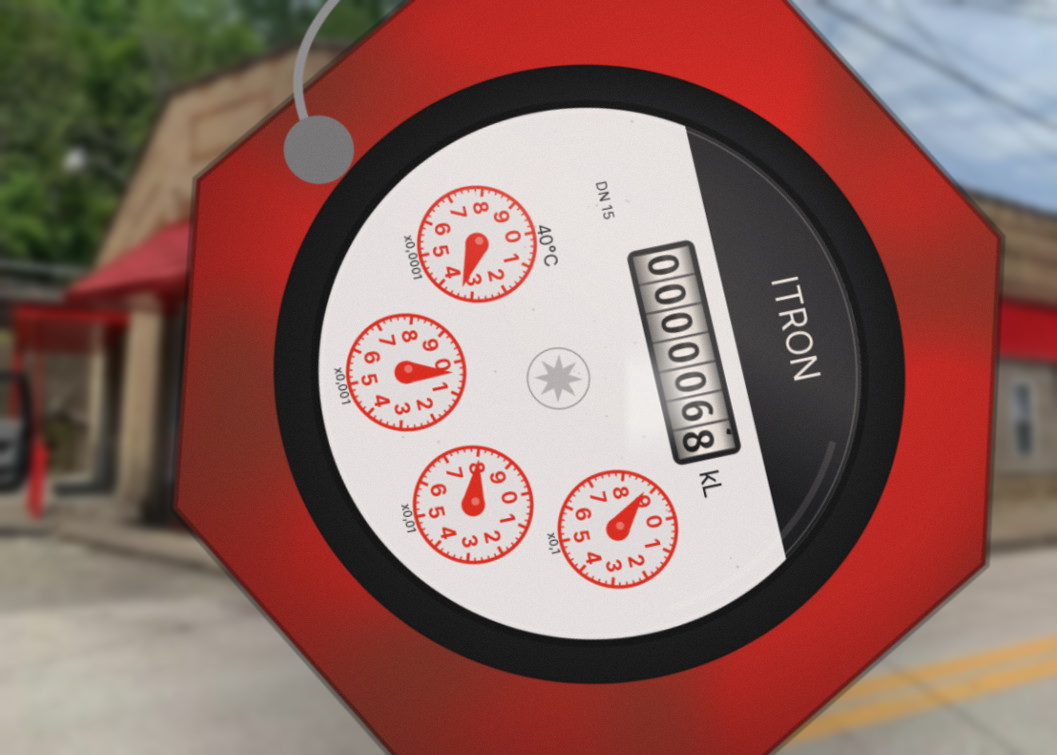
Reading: 67.8803 kL
